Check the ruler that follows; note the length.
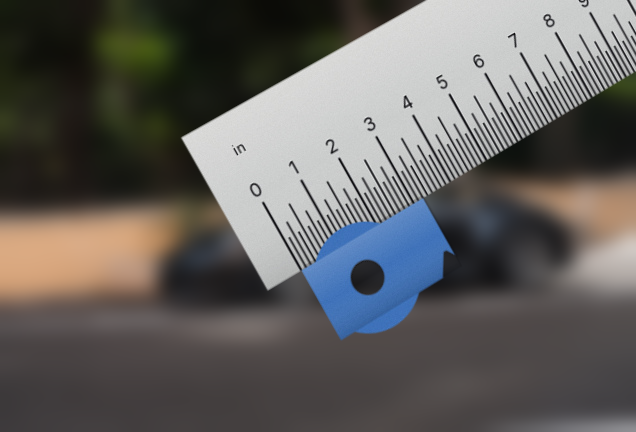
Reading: 3.25 in
